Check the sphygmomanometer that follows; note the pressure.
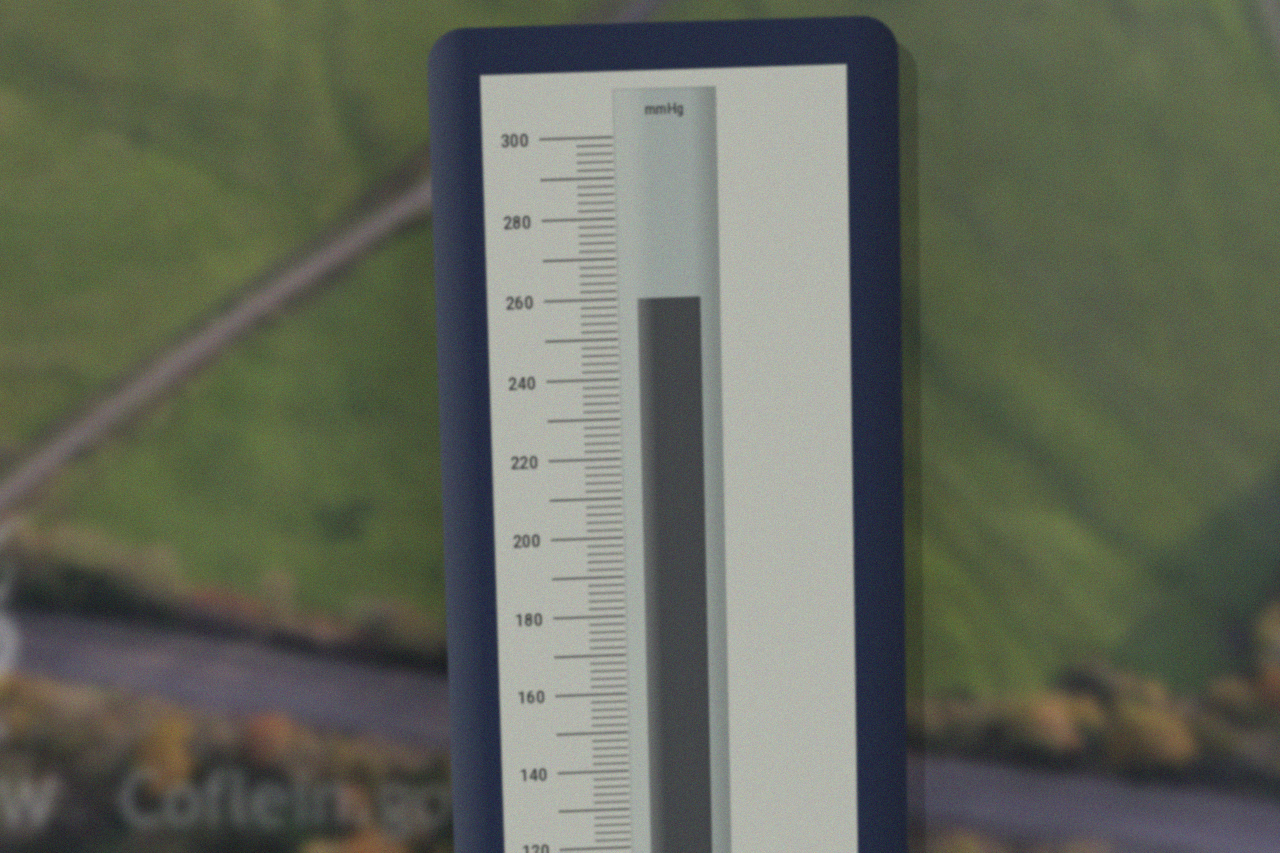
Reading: 260 mmHg
